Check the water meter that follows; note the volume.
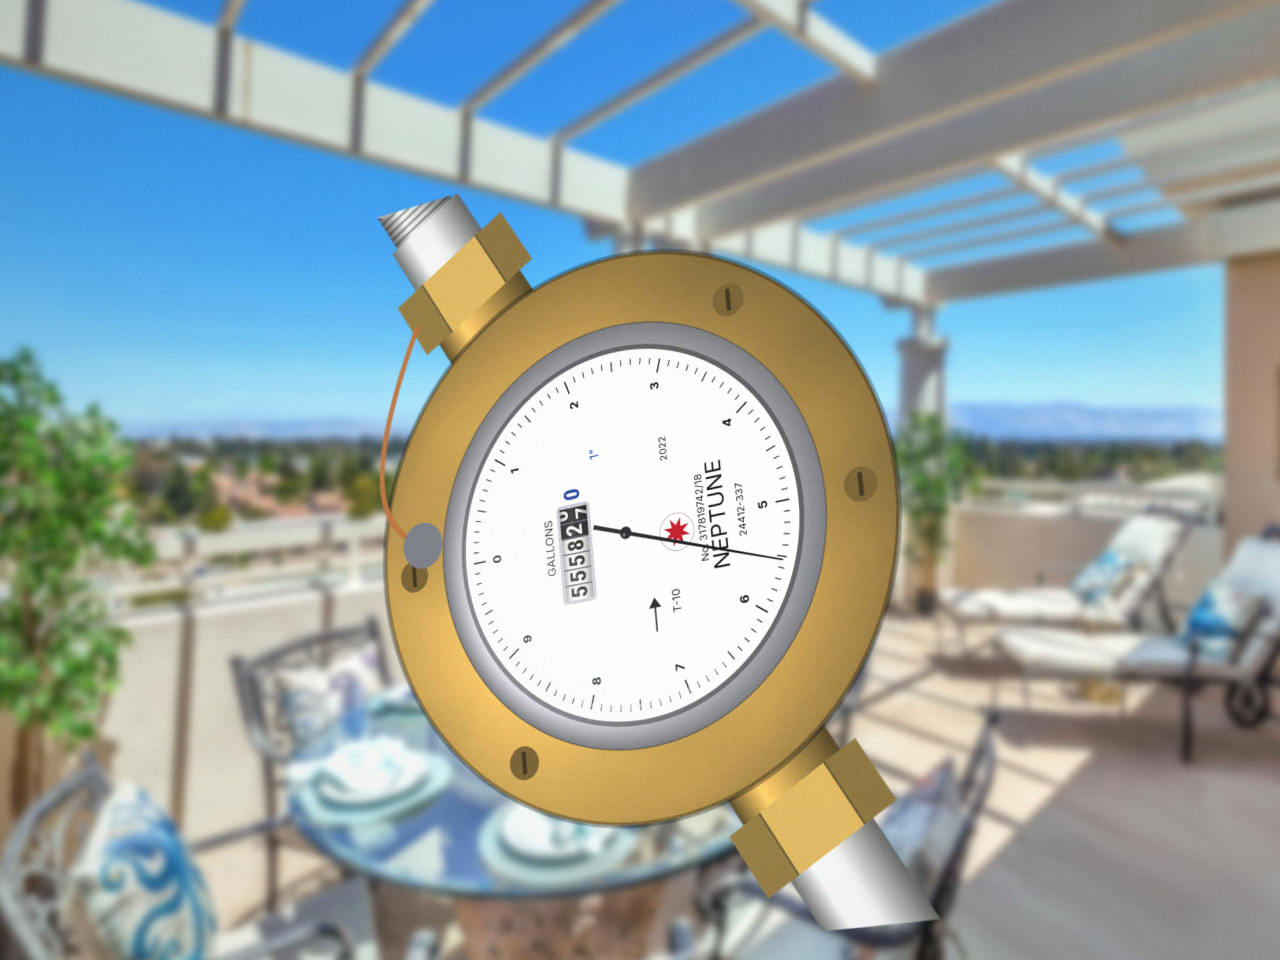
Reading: 5558265.5 gal
